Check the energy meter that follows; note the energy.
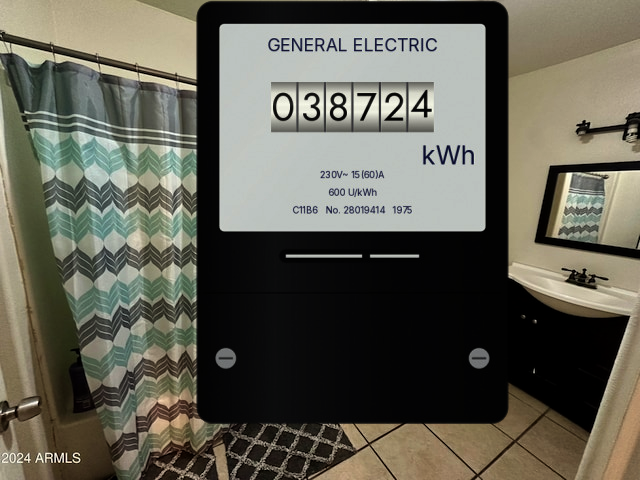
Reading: 38724 kWh
